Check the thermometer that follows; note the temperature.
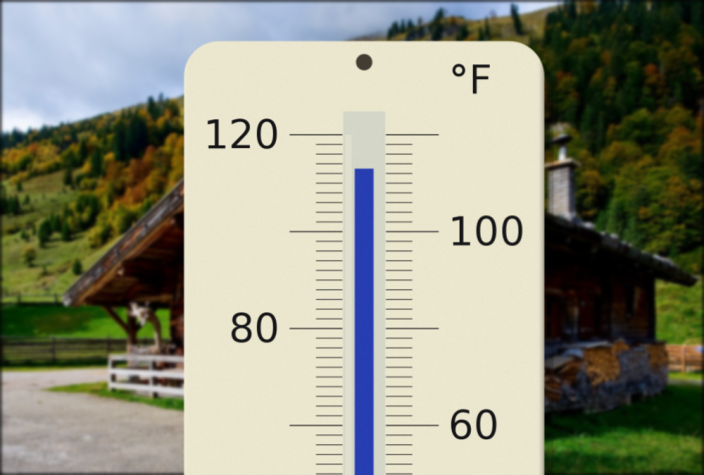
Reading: 113 °F
